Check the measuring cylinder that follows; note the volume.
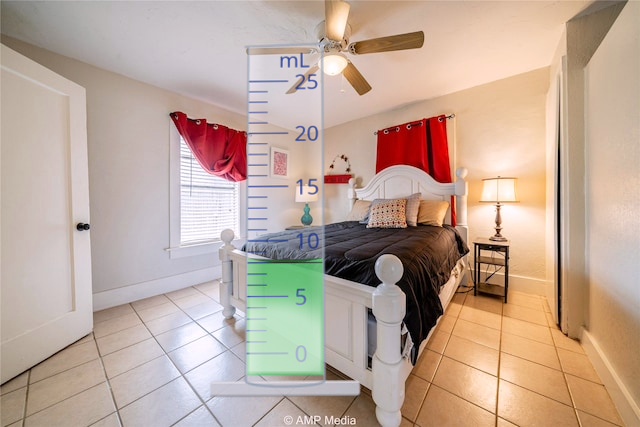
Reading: 8 mL
